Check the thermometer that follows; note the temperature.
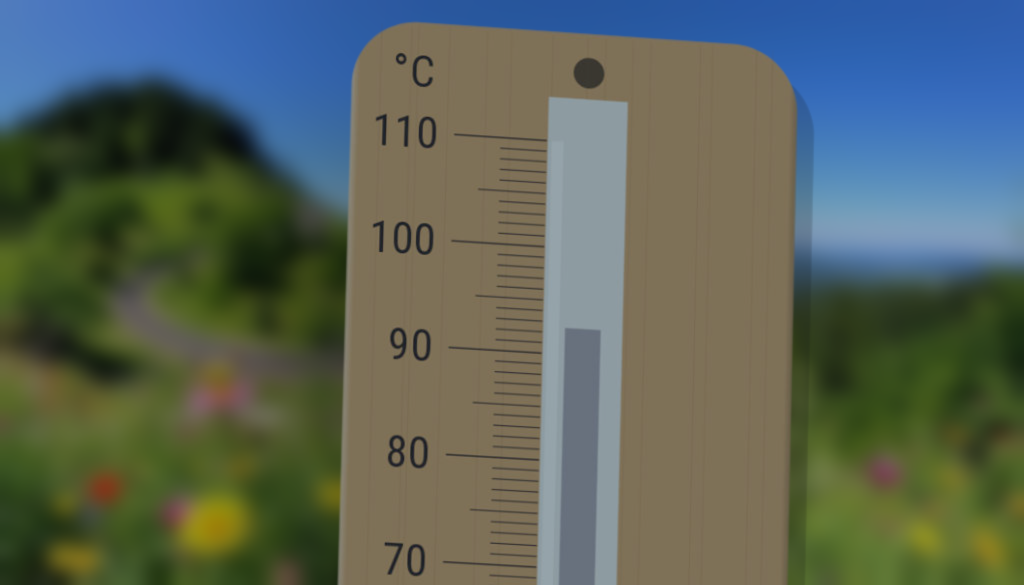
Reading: 92.5 °C
